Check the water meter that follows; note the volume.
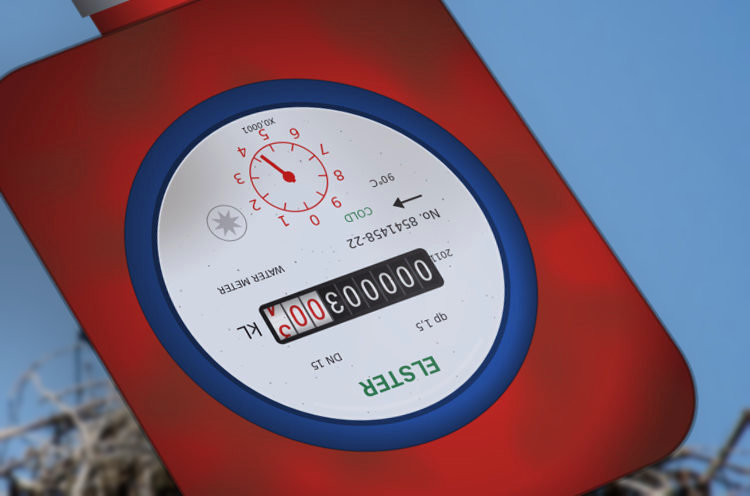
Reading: 3.0034 kL
